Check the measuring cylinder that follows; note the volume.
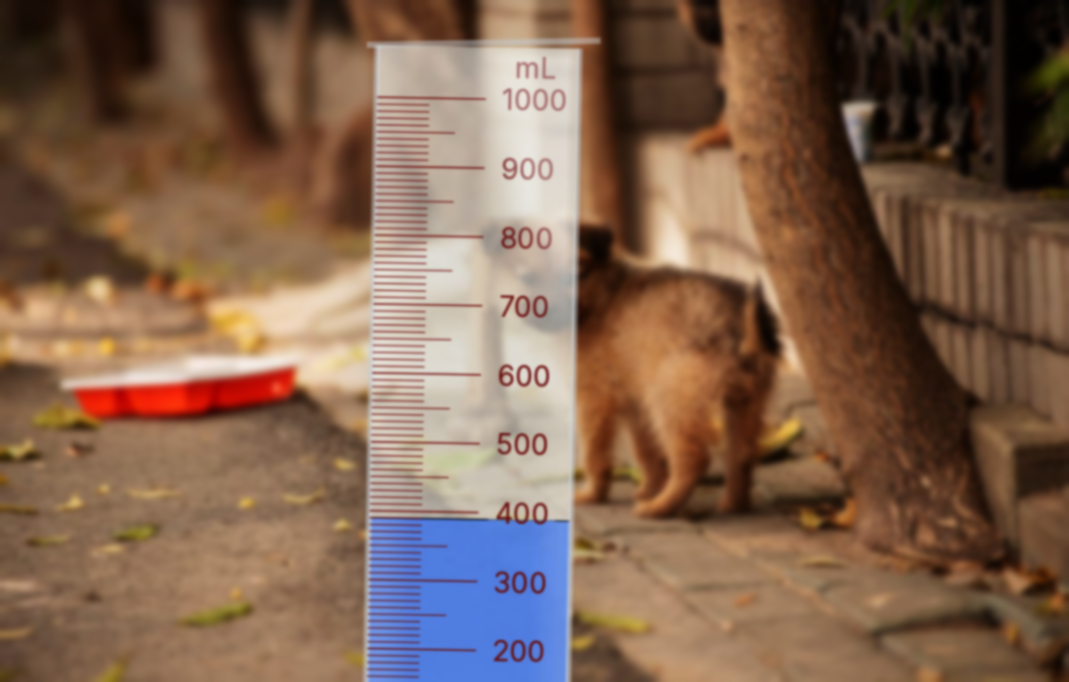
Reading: 390 mL
